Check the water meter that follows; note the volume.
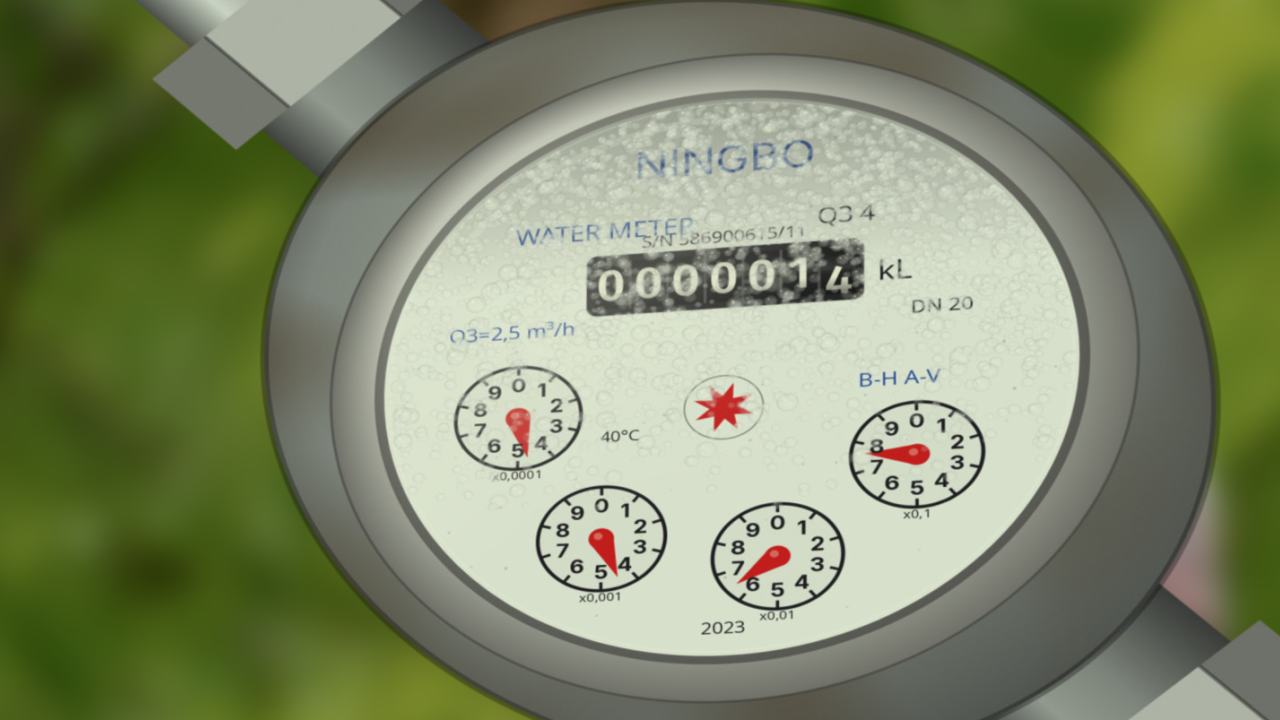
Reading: 13.7644 kL
